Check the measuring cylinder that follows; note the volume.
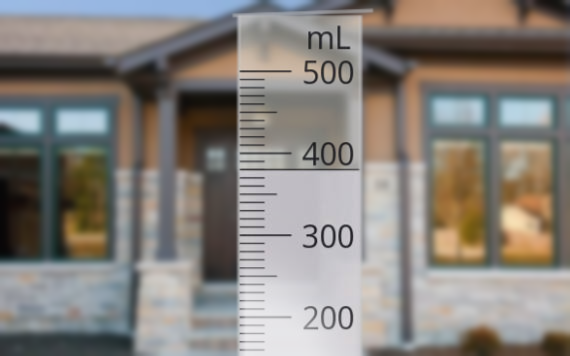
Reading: 380 mL
